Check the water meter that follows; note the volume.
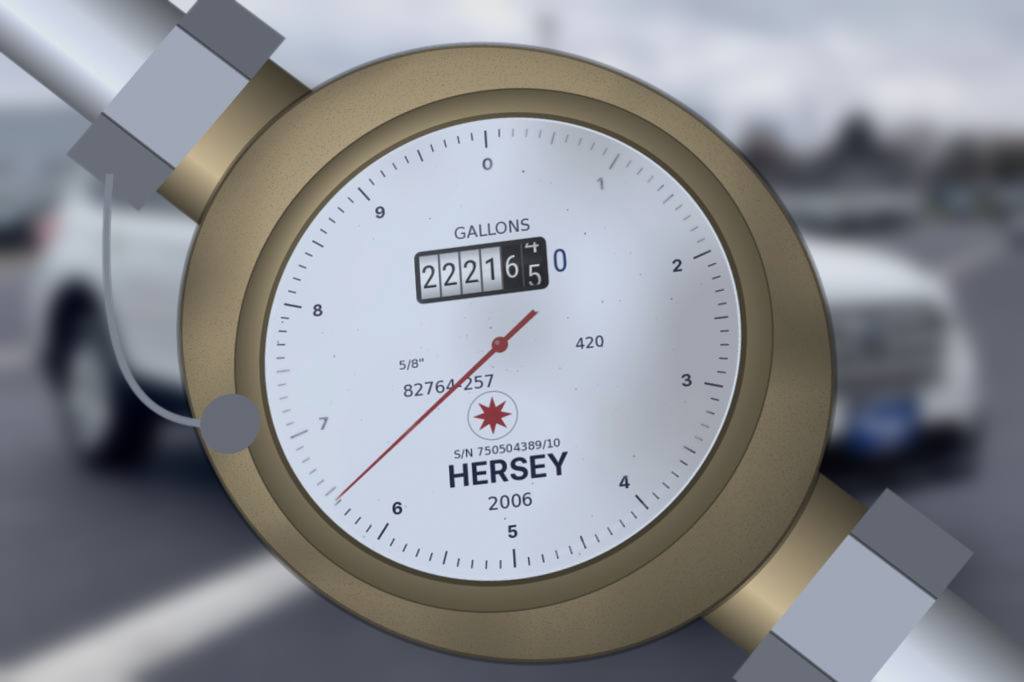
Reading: 2221646.4 gal
